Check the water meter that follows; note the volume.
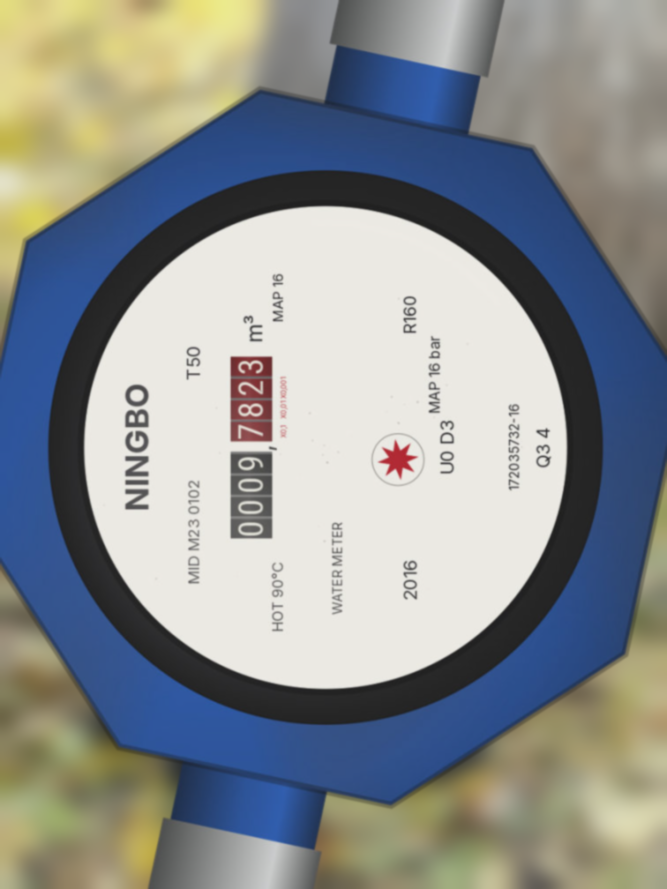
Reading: 9.7823 m³
